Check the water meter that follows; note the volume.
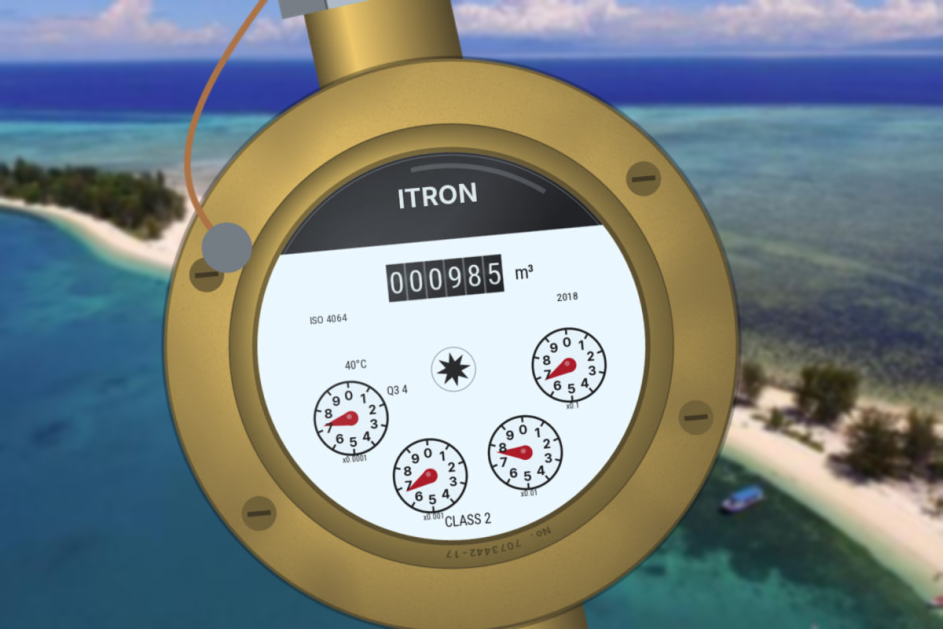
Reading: 985.6767 m³
